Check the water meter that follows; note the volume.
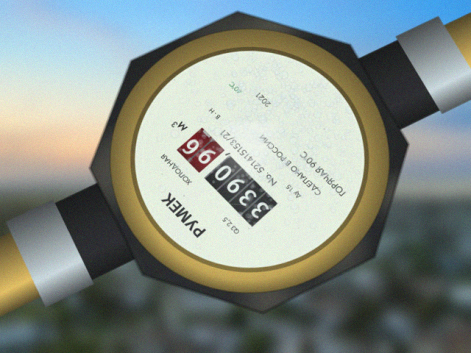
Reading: 3390.96 m³
